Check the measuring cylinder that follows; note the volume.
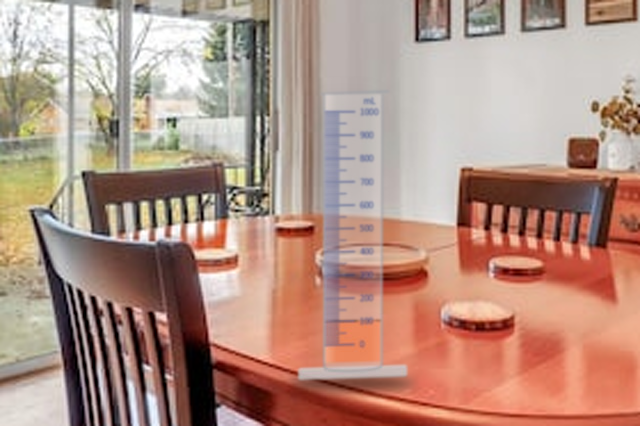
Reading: 100 mL
